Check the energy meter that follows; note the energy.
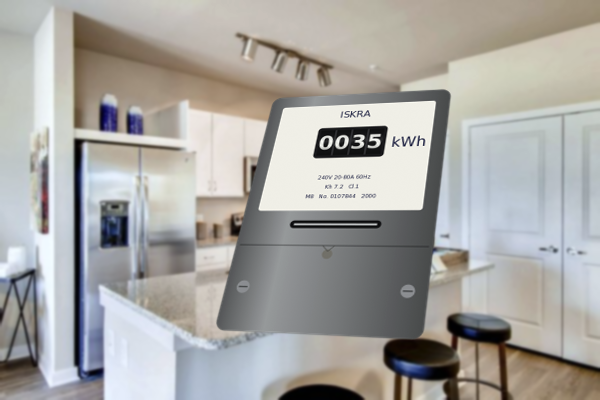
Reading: 35 kWh
